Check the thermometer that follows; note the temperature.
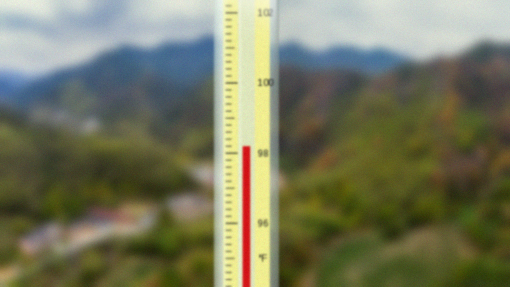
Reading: 98.2 °F
